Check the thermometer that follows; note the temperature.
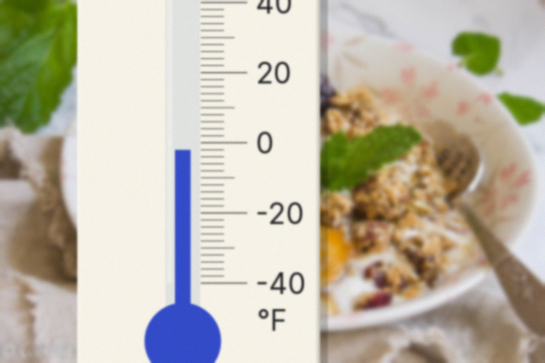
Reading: -2 °F
